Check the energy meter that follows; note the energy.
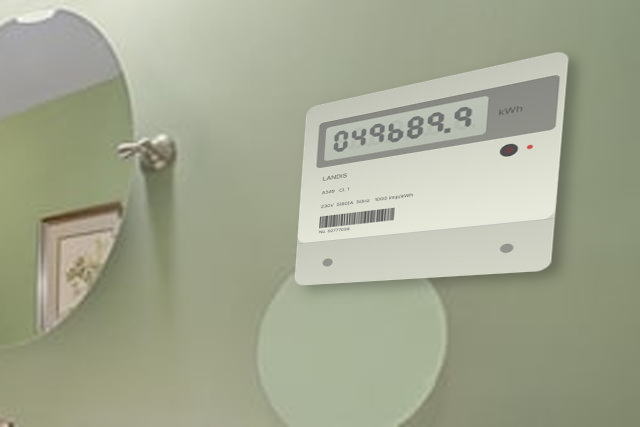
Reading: 49689.9 kWh
